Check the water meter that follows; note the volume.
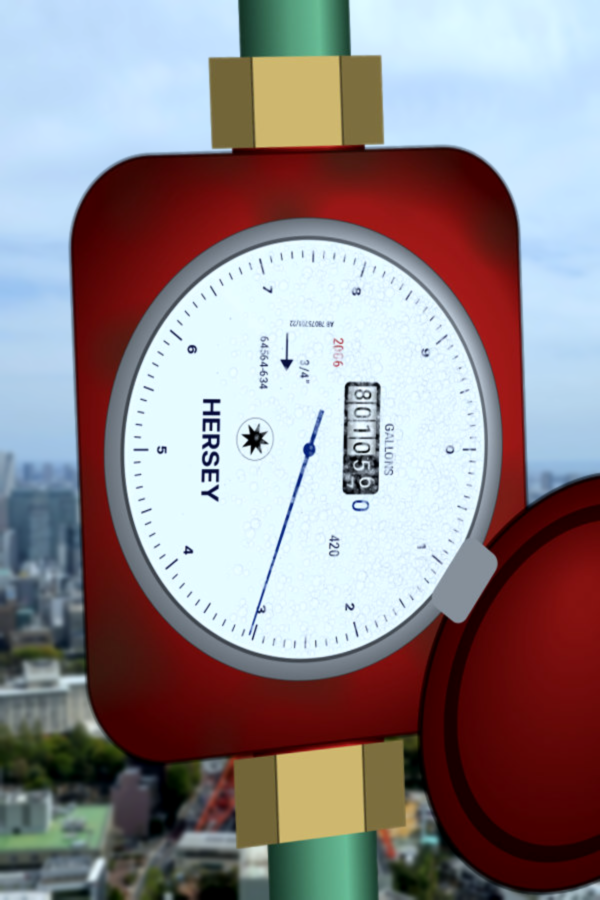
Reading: 8010563.0 gal
